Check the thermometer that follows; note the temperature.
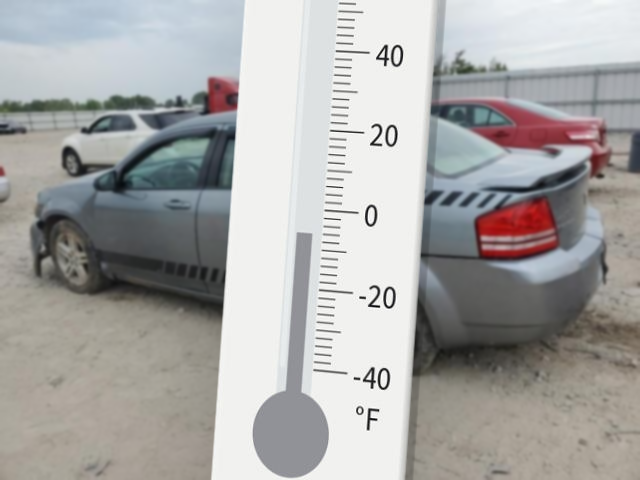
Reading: -6 °F
